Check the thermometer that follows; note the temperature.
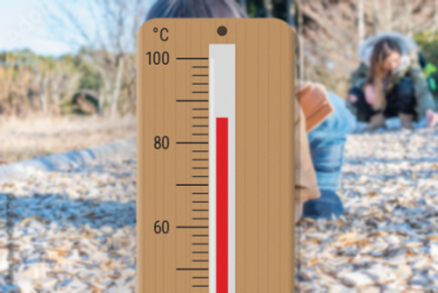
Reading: 86 °C
